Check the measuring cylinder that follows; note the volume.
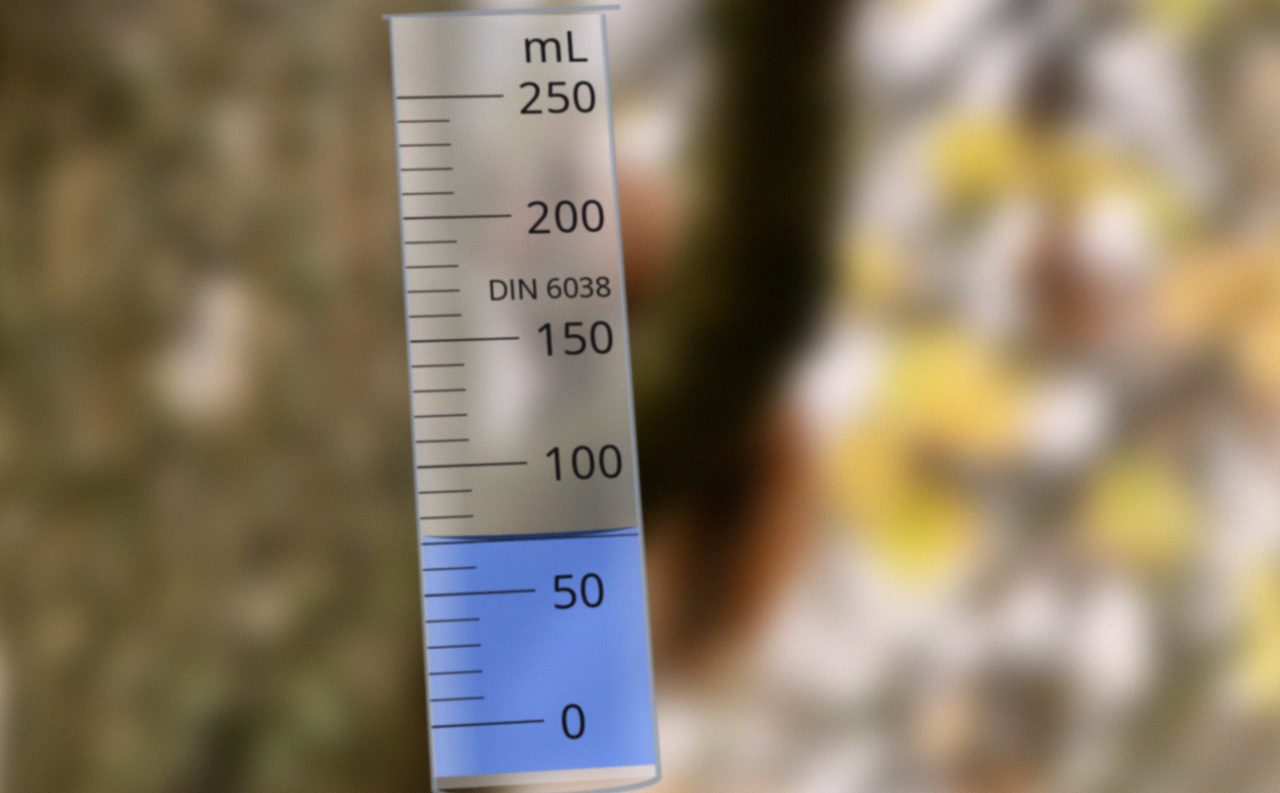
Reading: 70 mL
